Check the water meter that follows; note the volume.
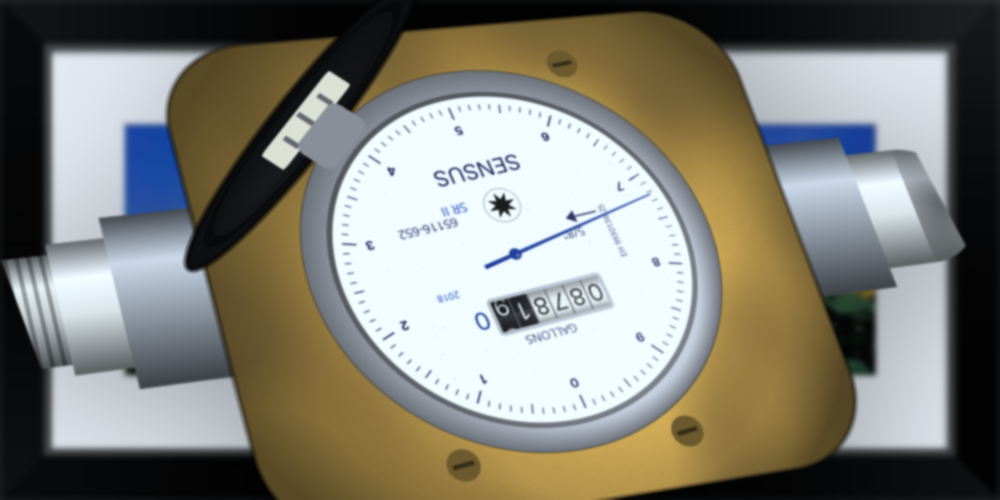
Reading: 878187.2 gal
